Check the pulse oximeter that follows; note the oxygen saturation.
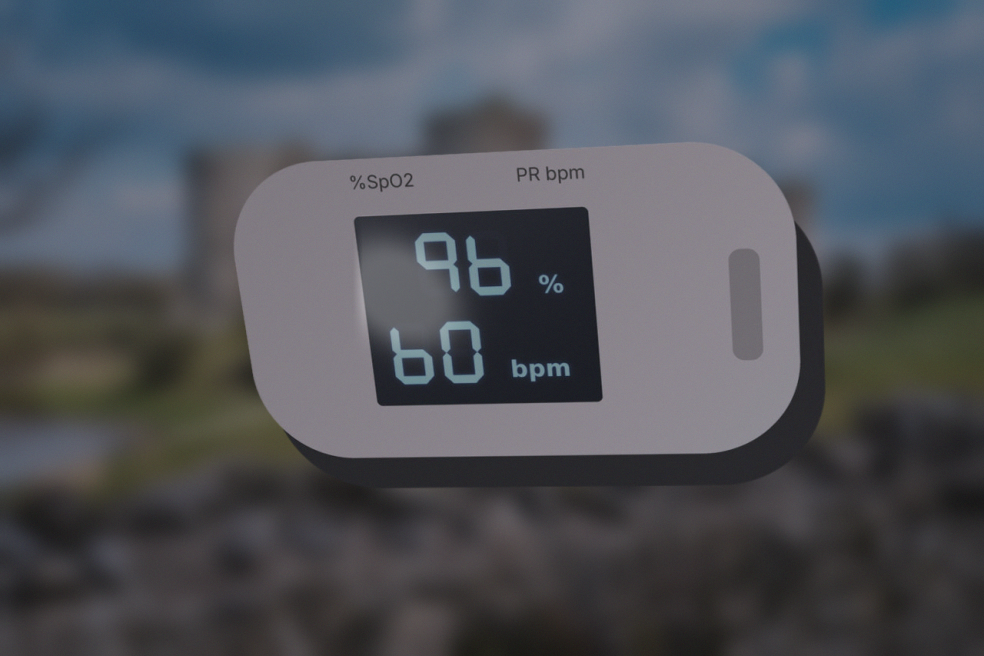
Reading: 96 %
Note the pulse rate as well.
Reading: 60 bpm
